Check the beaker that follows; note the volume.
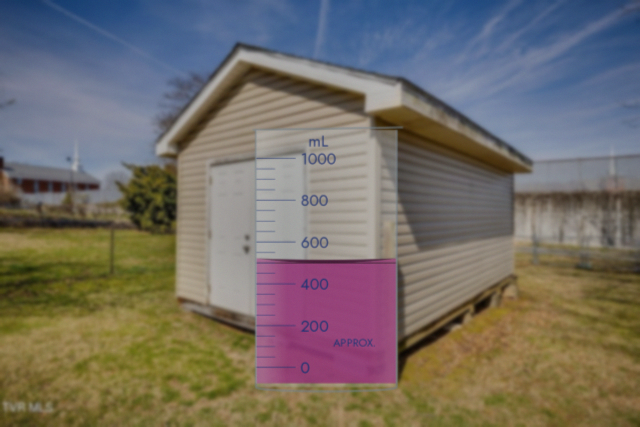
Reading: 500 mL
